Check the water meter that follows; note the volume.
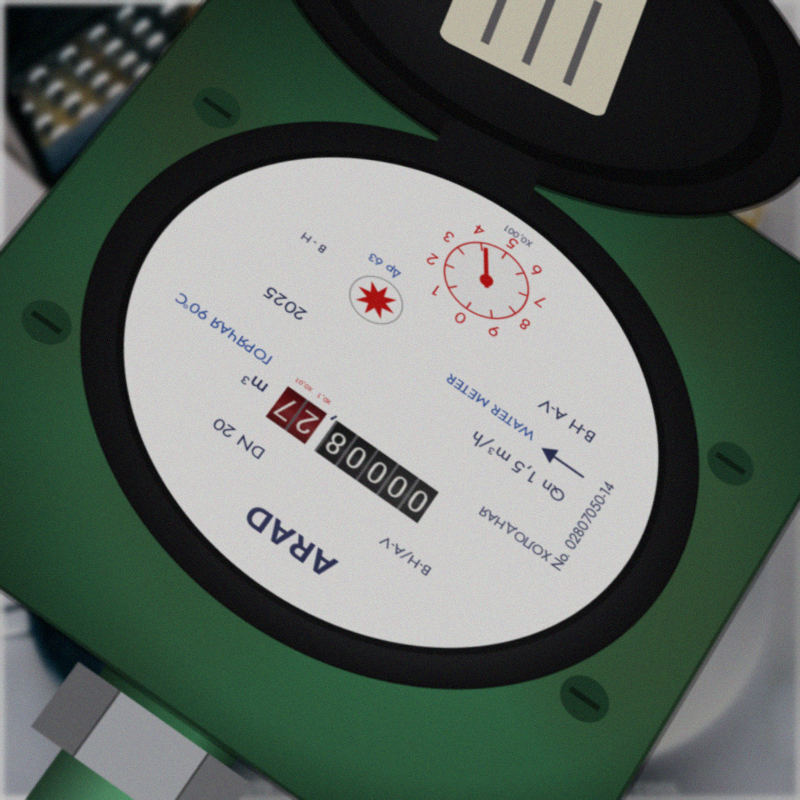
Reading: 8.274 m³
